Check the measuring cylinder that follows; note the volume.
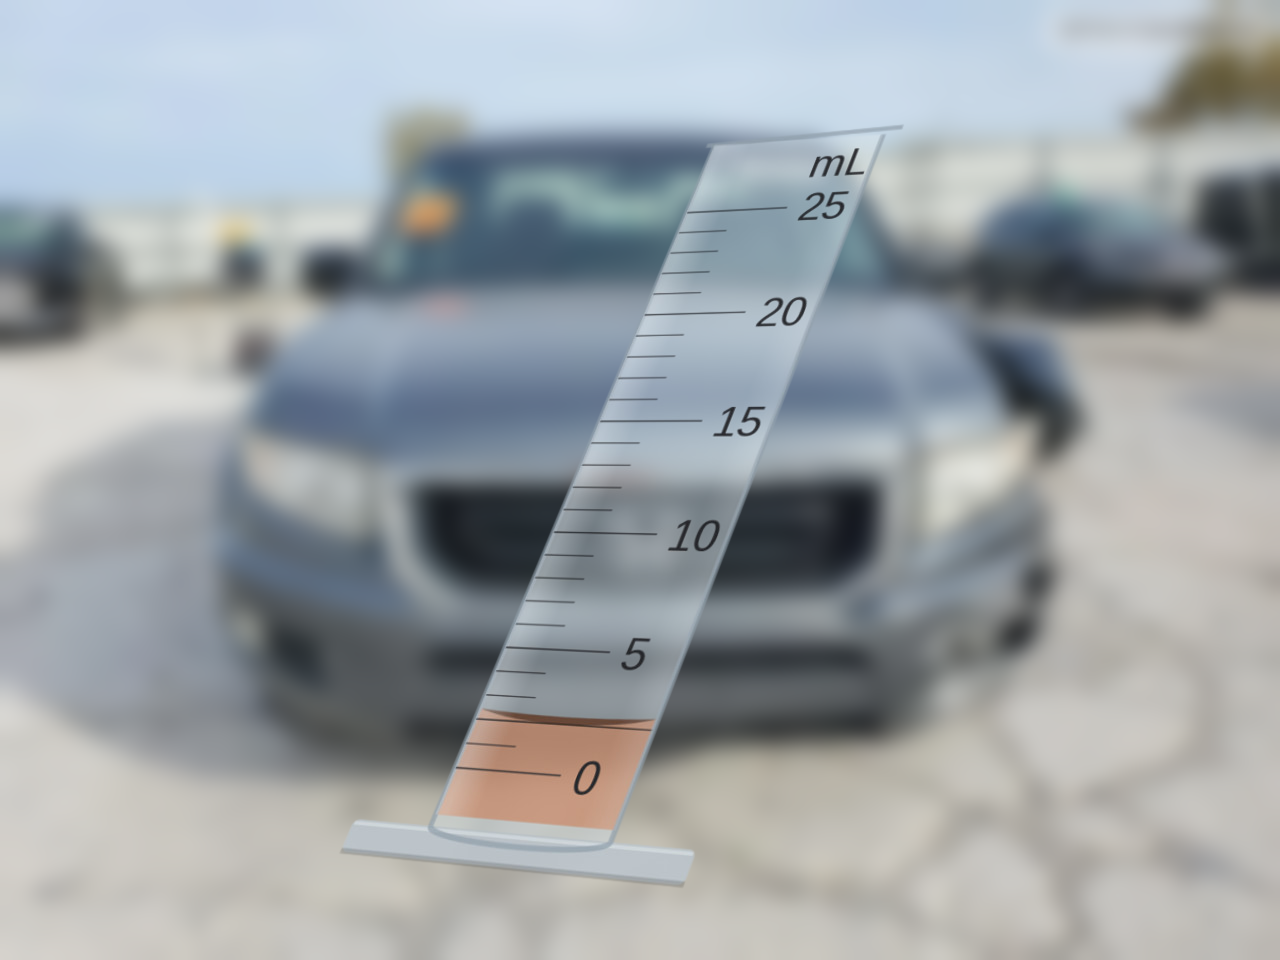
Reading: 2 mL
